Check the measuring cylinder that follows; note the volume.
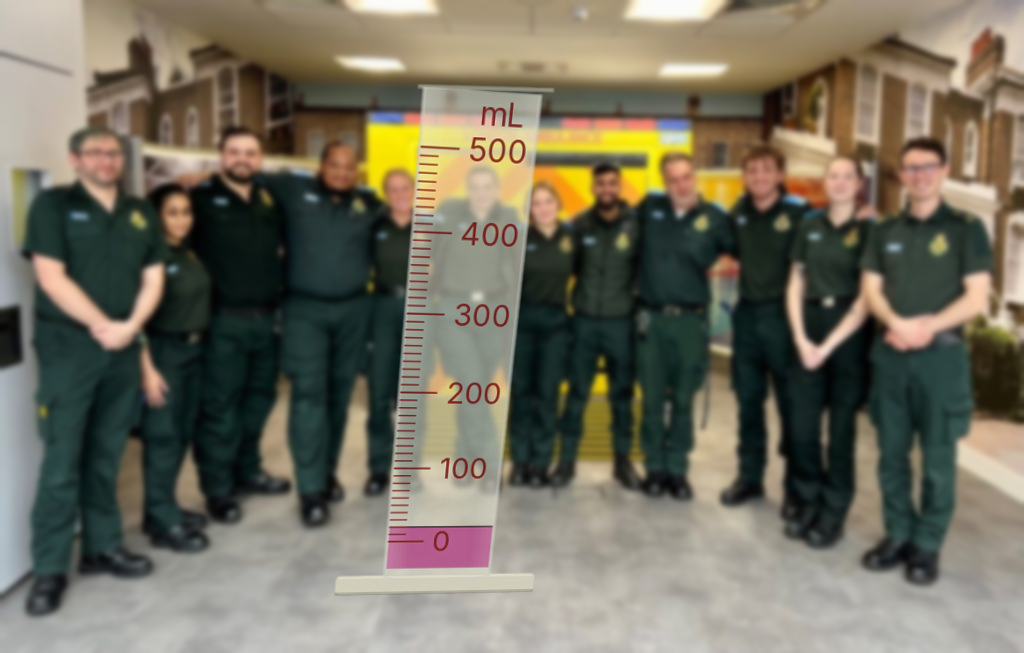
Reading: 20 mL
